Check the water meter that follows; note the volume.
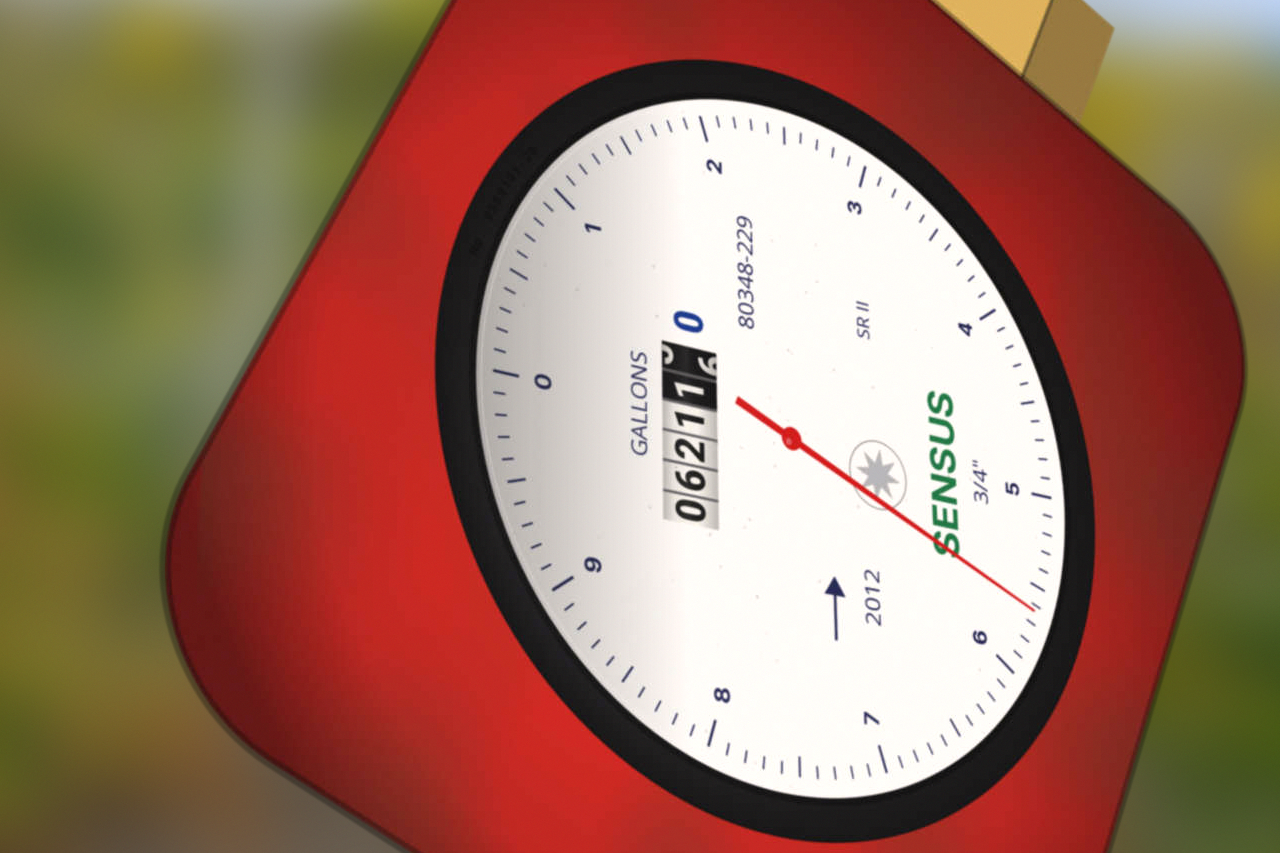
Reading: 621155.6 gal
